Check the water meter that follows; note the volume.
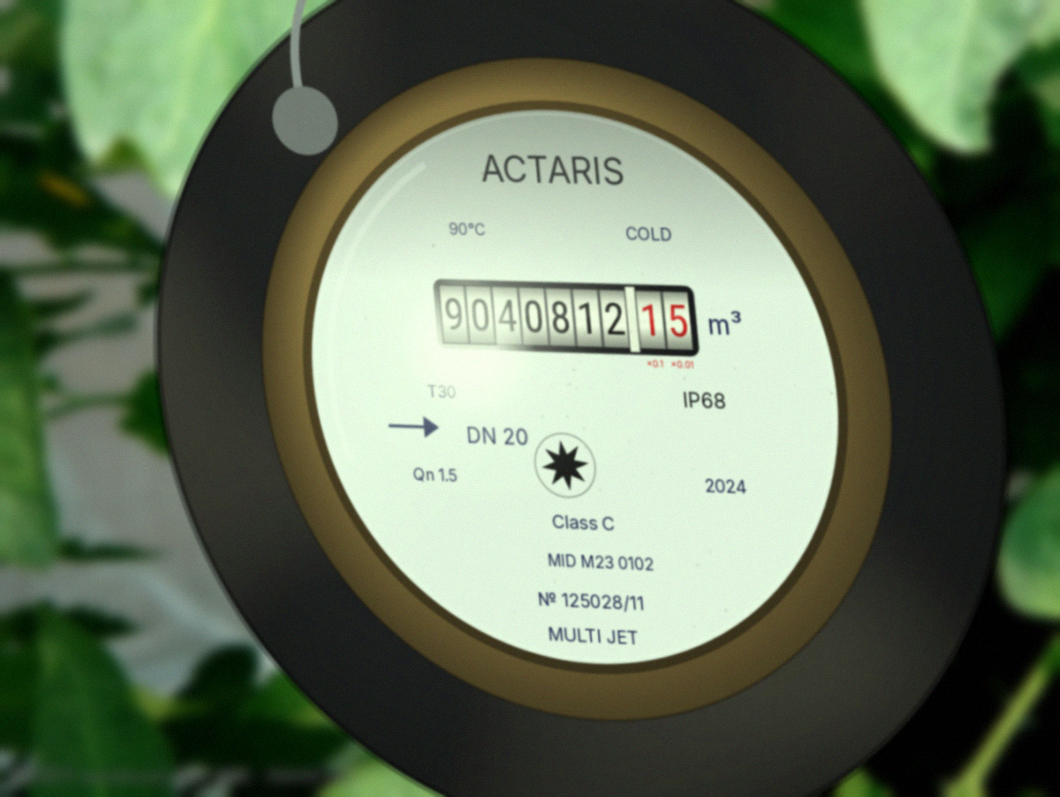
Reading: 9040812.15 m³
